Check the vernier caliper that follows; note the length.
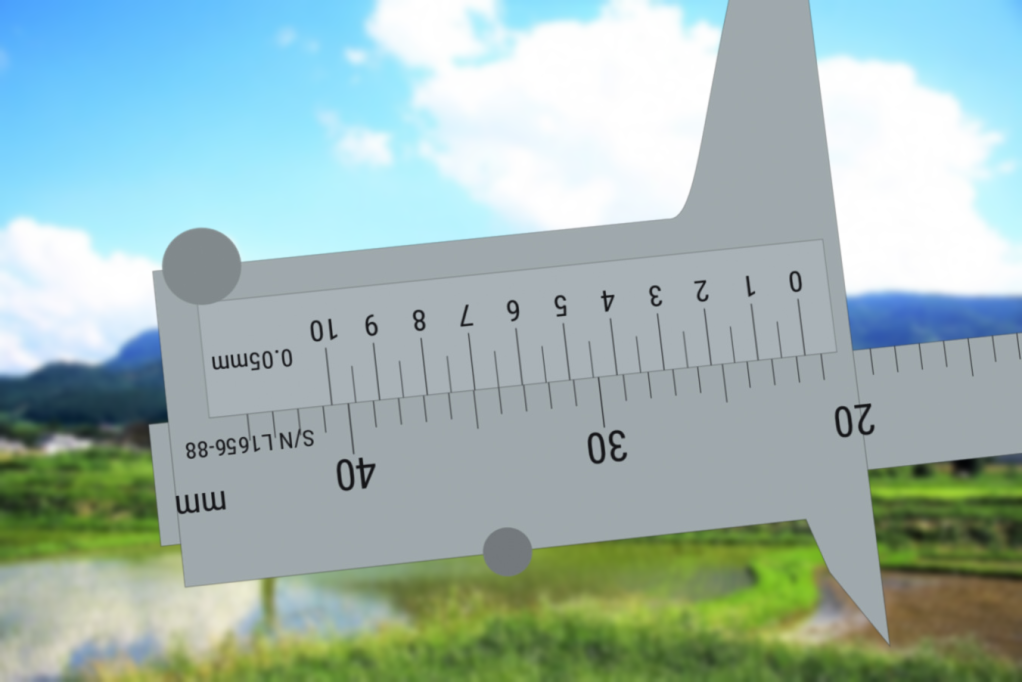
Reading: 21.65 mm
